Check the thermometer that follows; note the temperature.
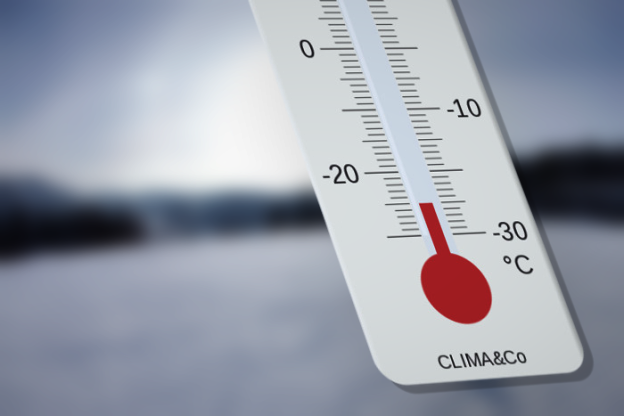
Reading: -25 °C
